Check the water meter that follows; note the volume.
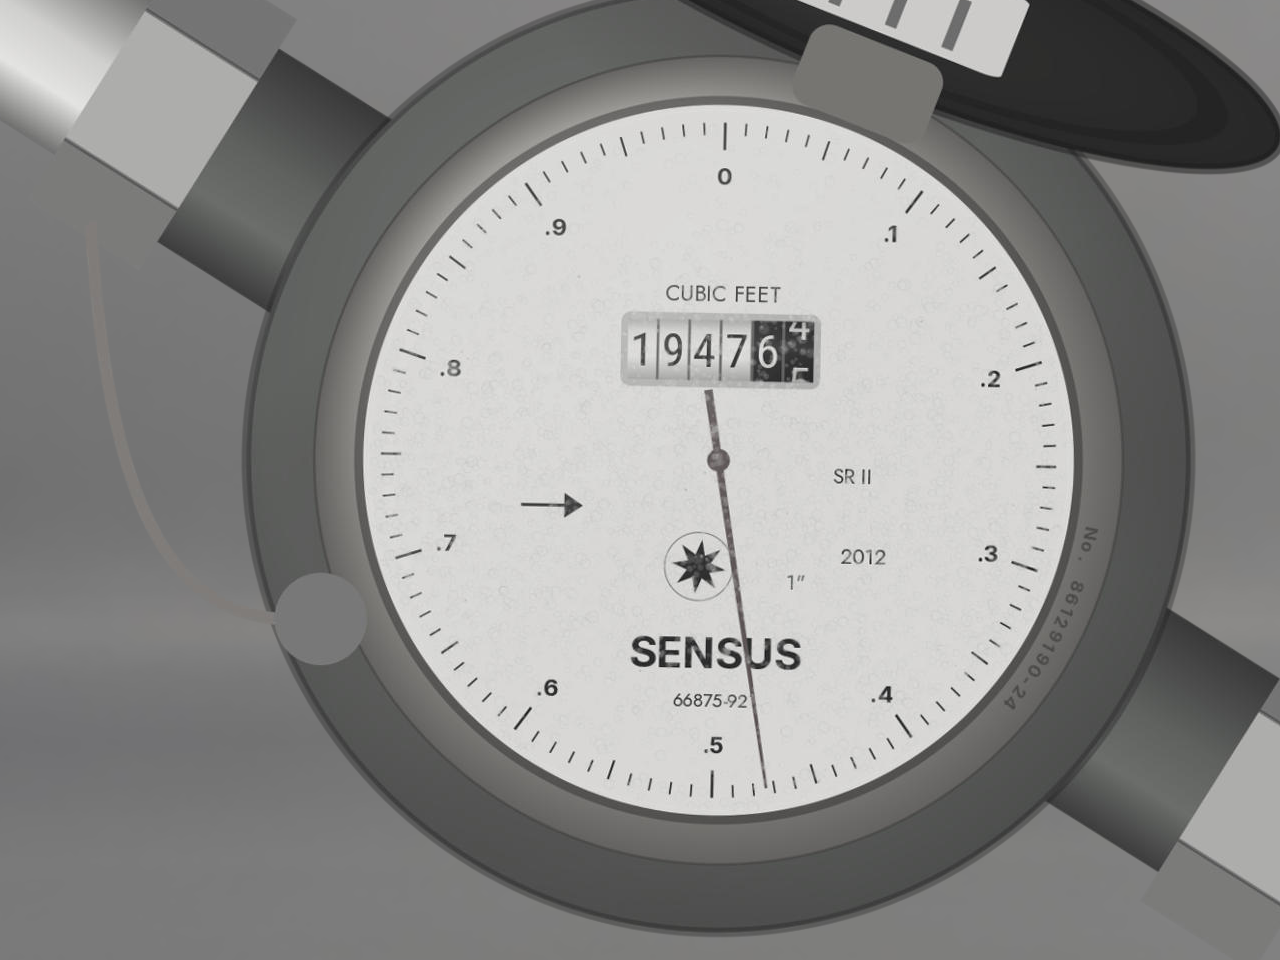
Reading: 194764.47 ft³
